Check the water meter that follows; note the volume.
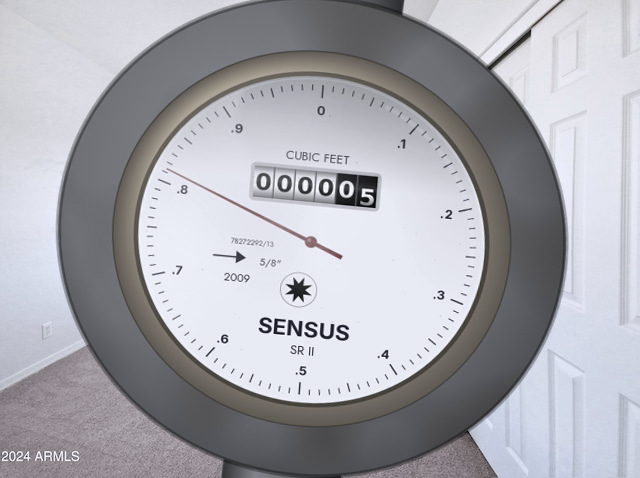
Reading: 4.81 ft³
